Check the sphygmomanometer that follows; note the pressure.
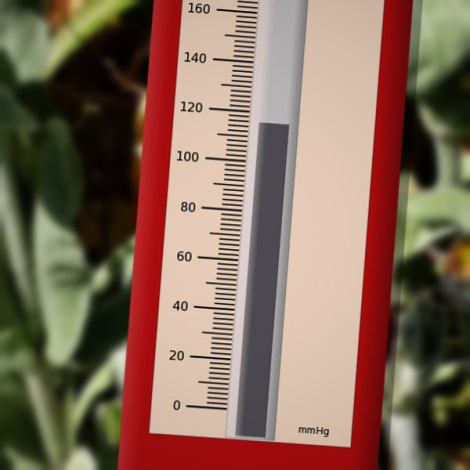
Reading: 116 mmHg
